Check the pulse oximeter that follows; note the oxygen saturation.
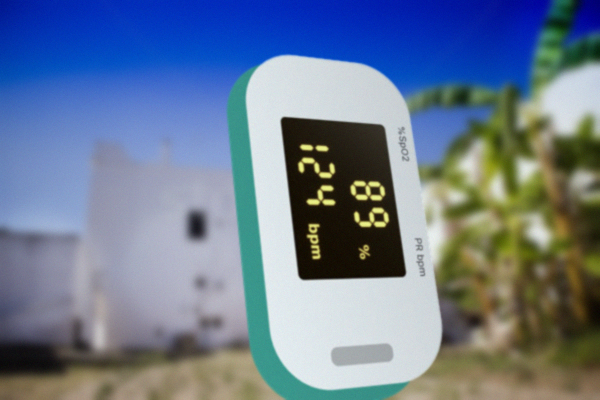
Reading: 89 %
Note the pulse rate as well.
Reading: 124 bpm
